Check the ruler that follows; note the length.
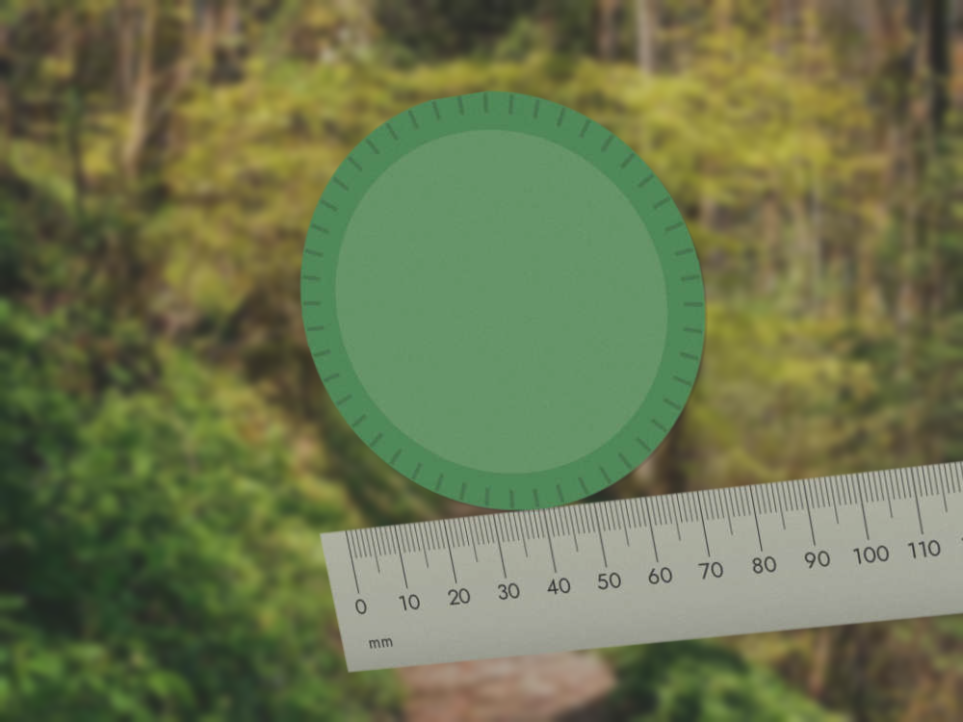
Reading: 78 mm
